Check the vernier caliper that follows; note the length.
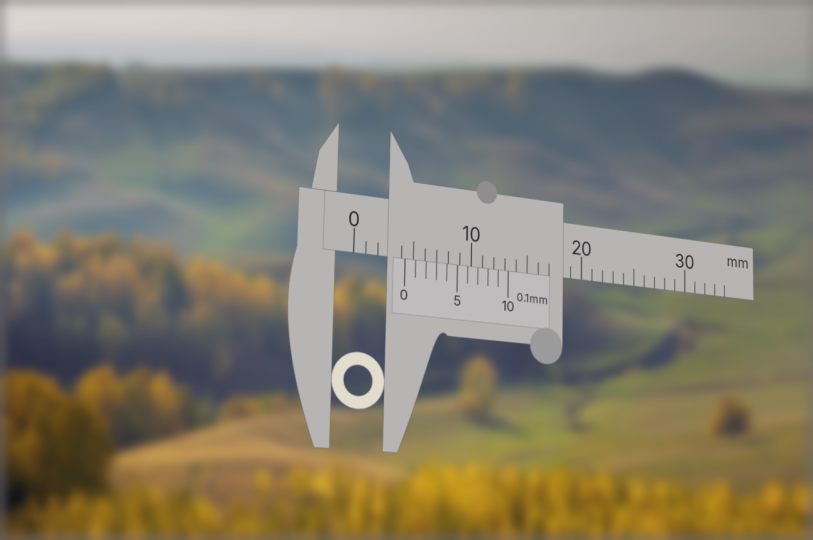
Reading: 4.3 mm
